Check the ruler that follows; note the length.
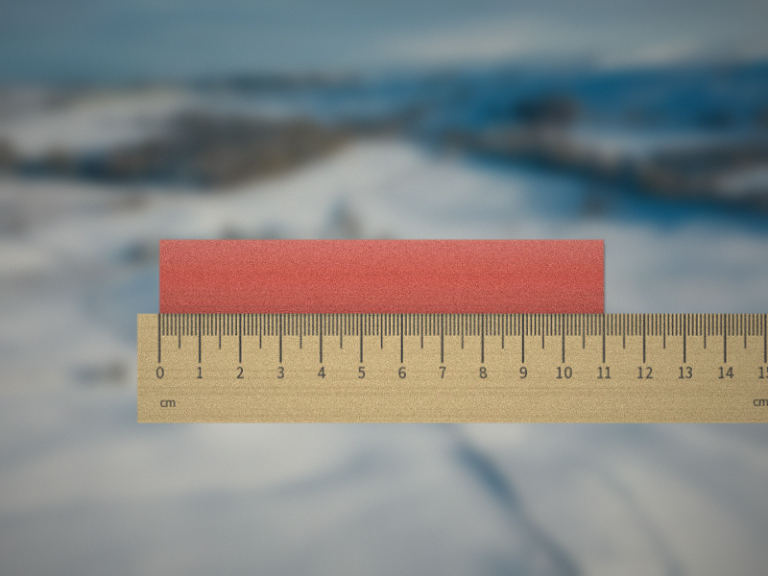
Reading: 11 cm
